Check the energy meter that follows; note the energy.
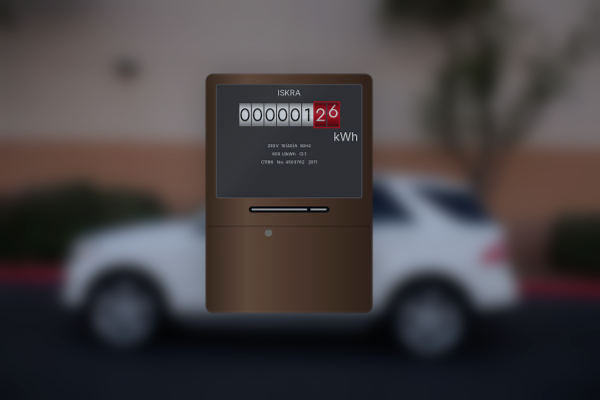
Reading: 1.26 kWh
